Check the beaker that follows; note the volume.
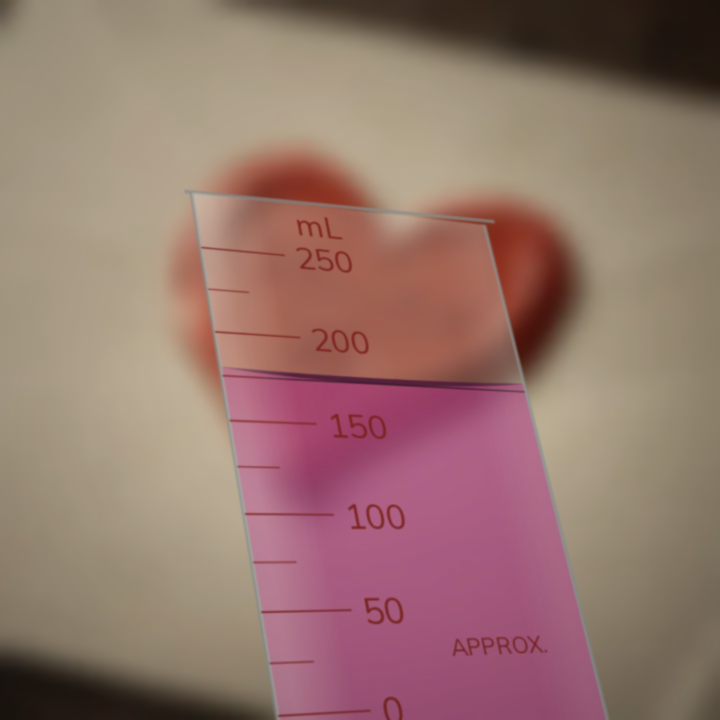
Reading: 175 mL
